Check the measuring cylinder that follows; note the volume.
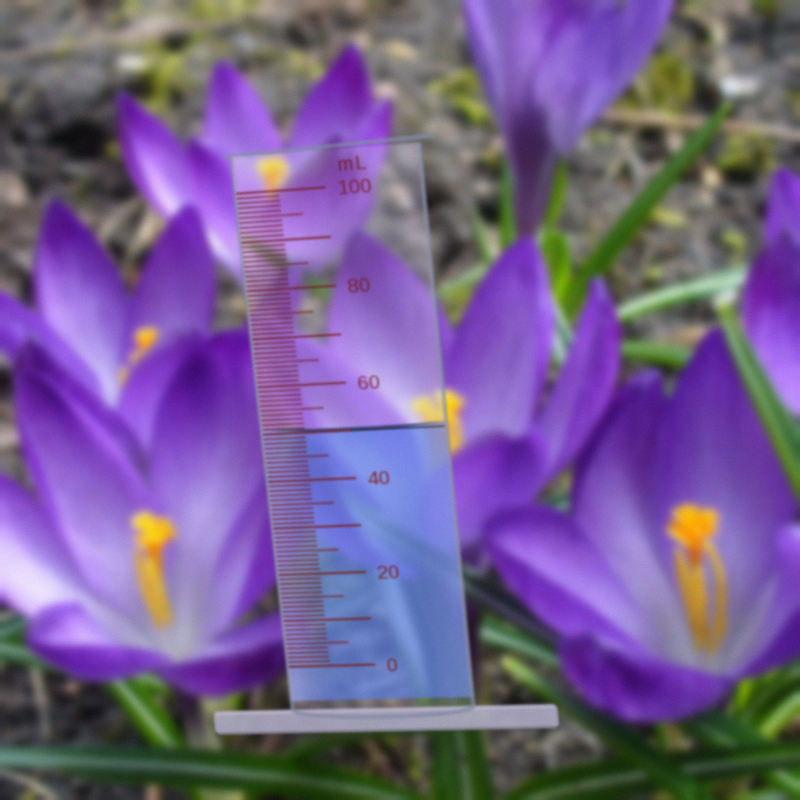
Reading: 50 mL
